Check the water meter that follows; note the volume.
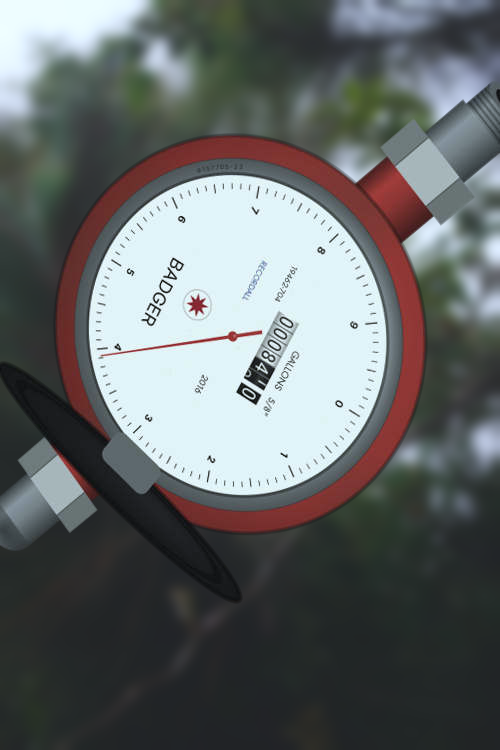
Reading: 8413.9 gal
